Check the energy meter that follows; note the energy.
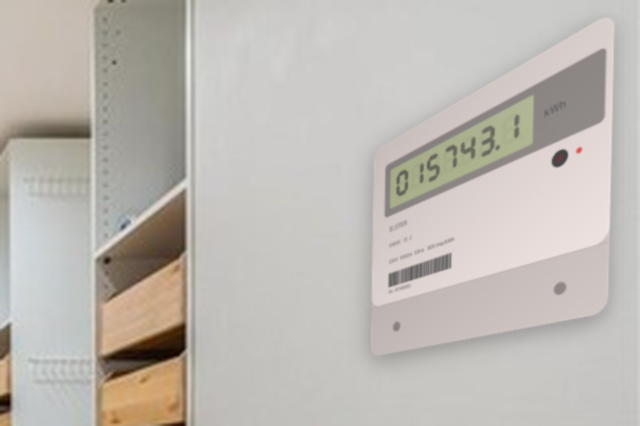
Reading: 15743.1 kWh
